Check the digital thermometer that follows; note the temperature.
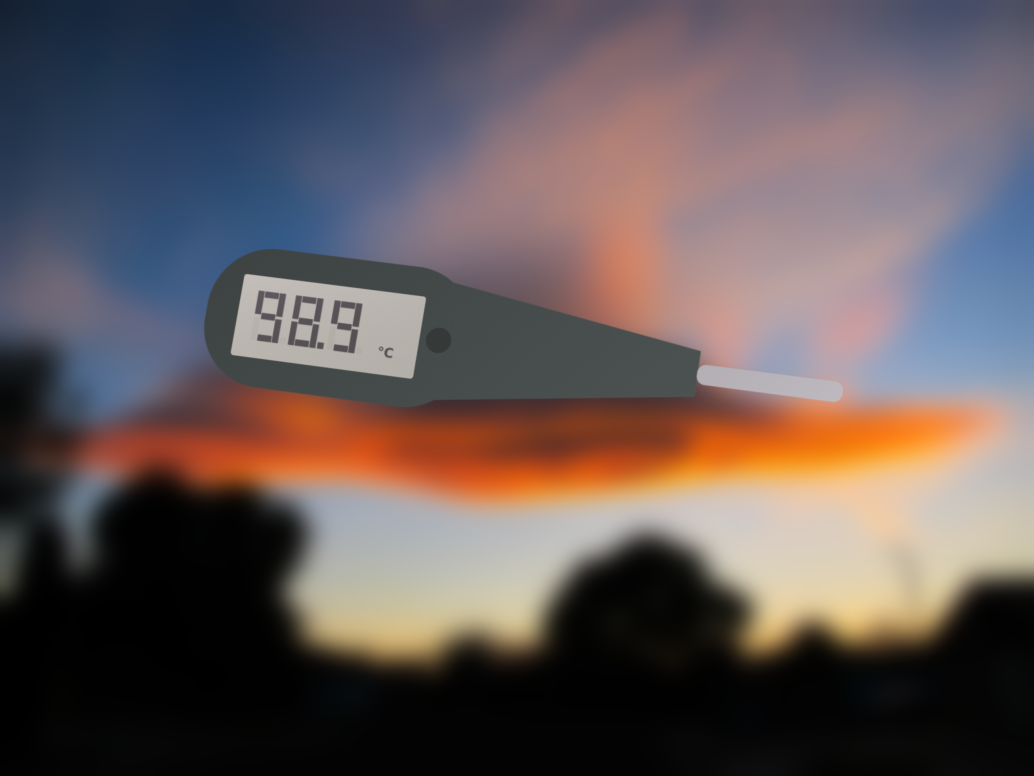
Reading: 98.9 °C
